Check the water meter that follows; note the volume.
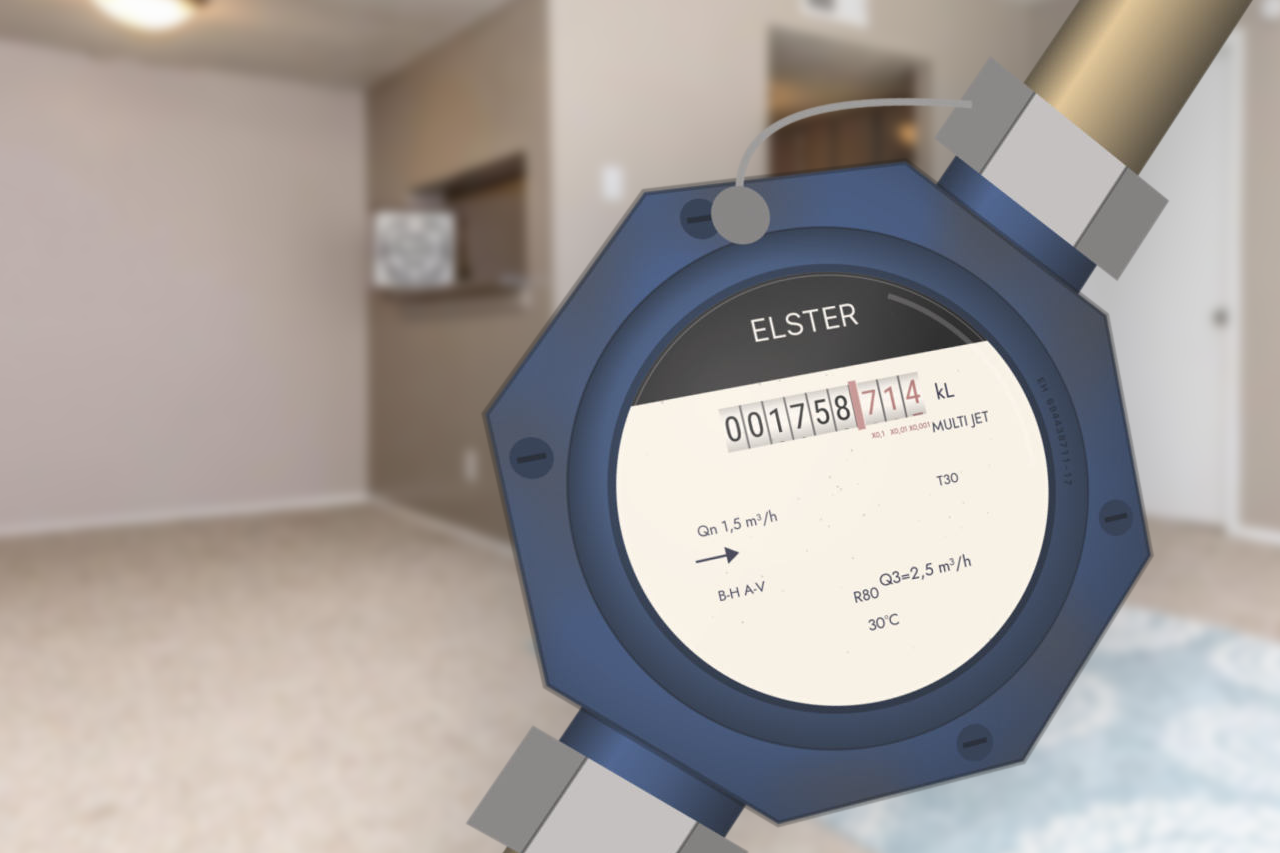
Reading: 1758.714 kL
